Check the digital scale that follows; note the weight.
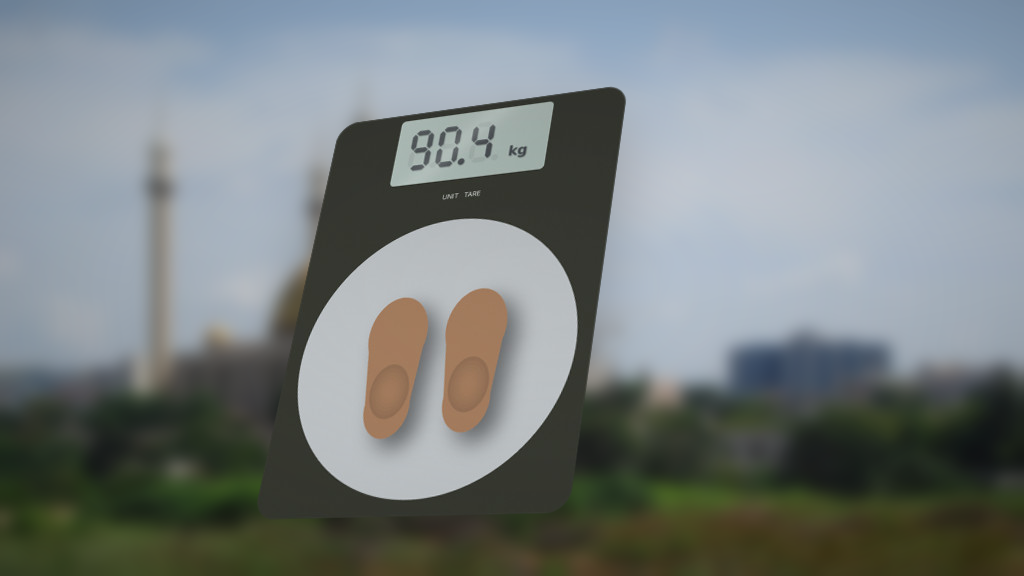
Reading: 90.4 kg
